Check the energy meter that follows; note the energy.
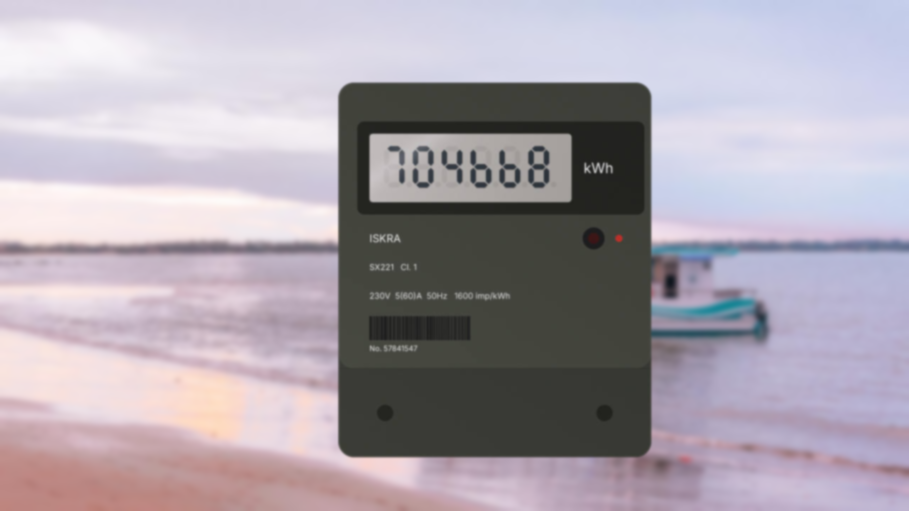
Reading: 704668 kWh
